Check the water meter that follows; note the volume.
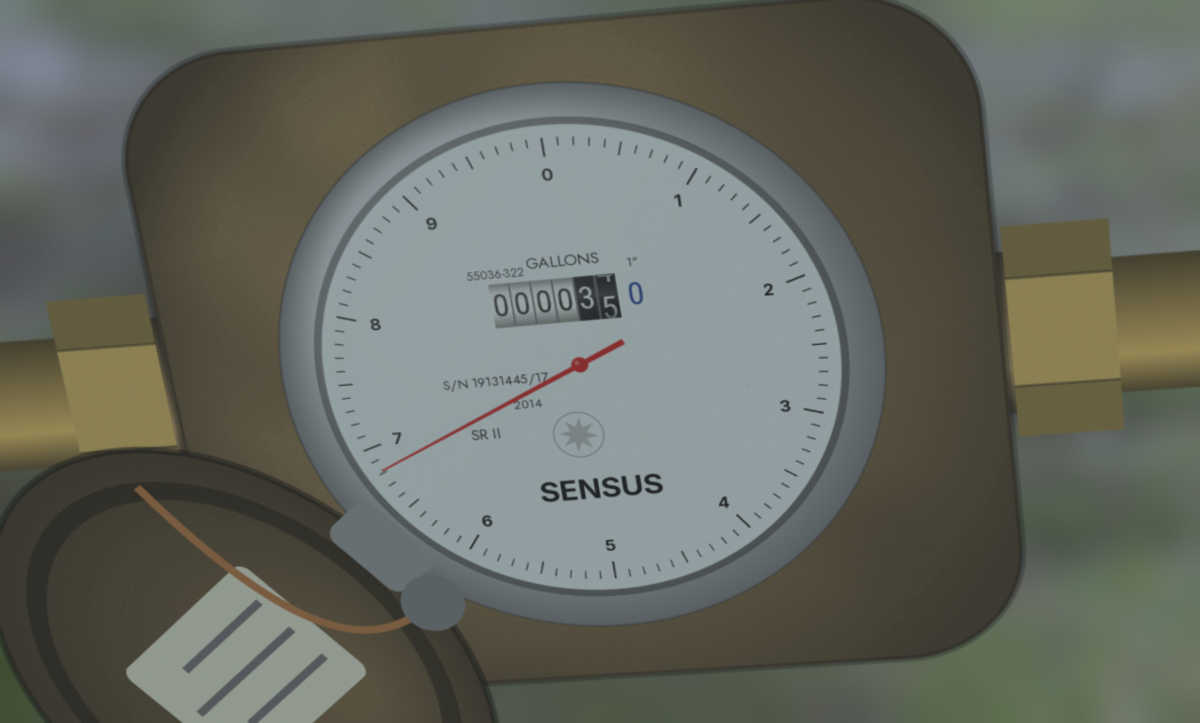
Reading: 346.8 gal
